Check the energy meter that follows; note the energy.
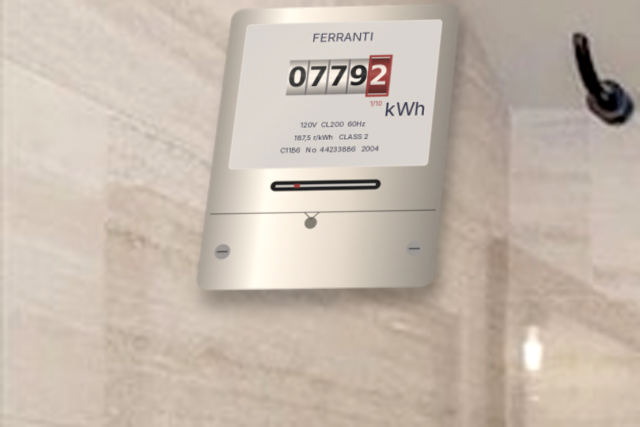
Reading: 779.2 kWh
